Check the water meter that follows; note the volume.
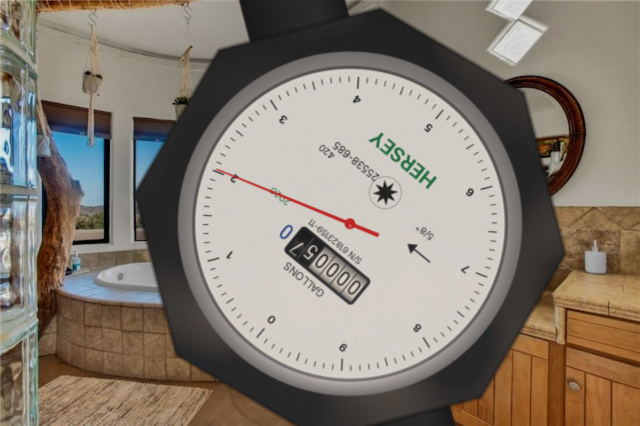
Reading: 572.0 gal
